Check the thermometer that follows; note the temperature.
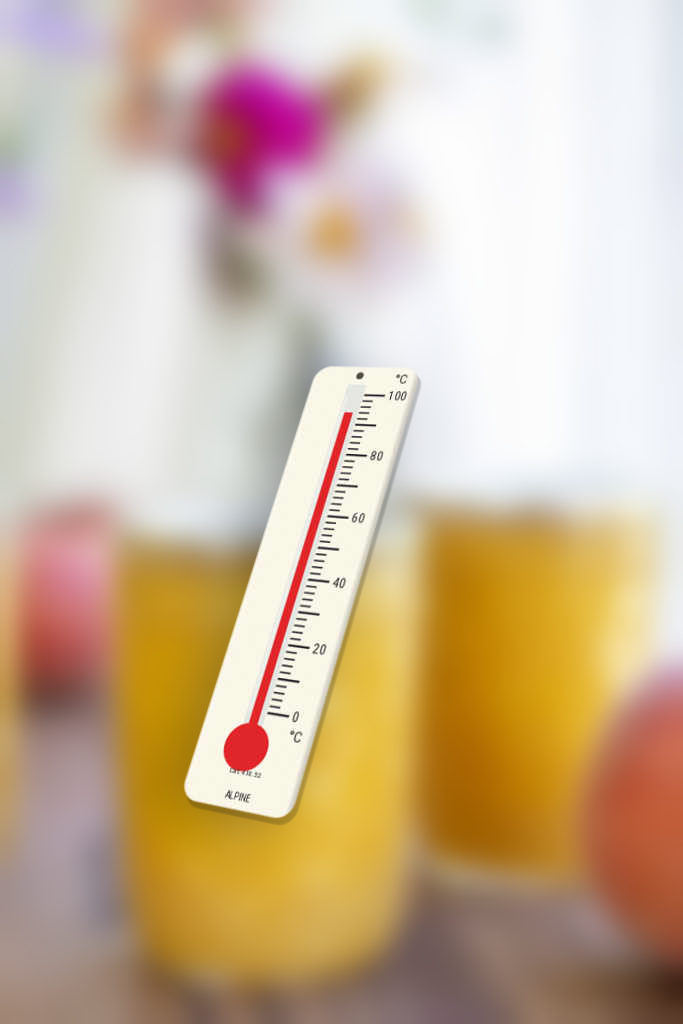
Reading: 94 °C
